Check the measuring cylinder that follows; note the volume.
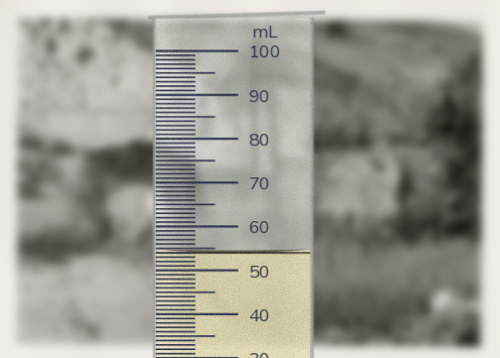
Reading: 54 mL
